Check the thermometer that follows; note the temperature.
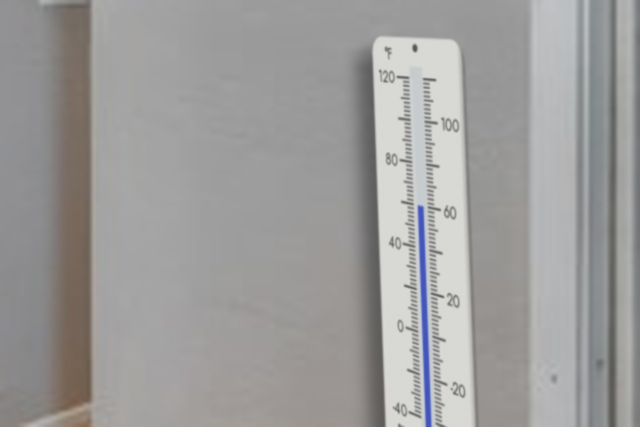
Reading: 60 °F
